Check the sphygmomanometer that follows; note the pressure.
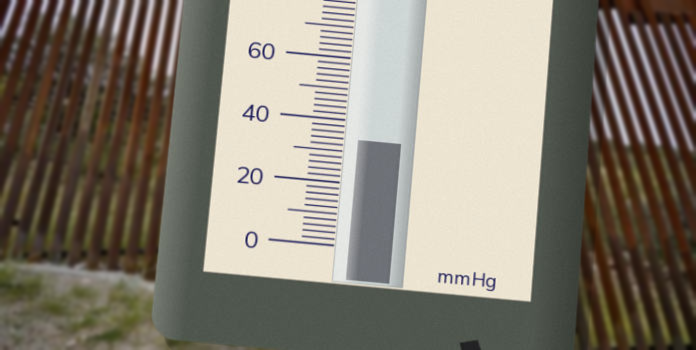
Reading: 34 mmHg
